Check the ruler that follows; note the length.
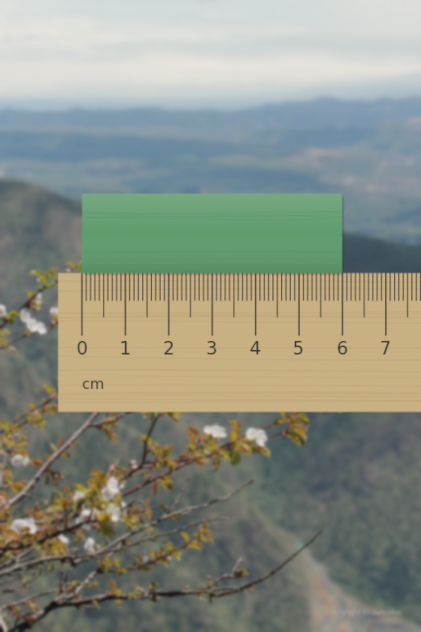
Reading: 6 cm
